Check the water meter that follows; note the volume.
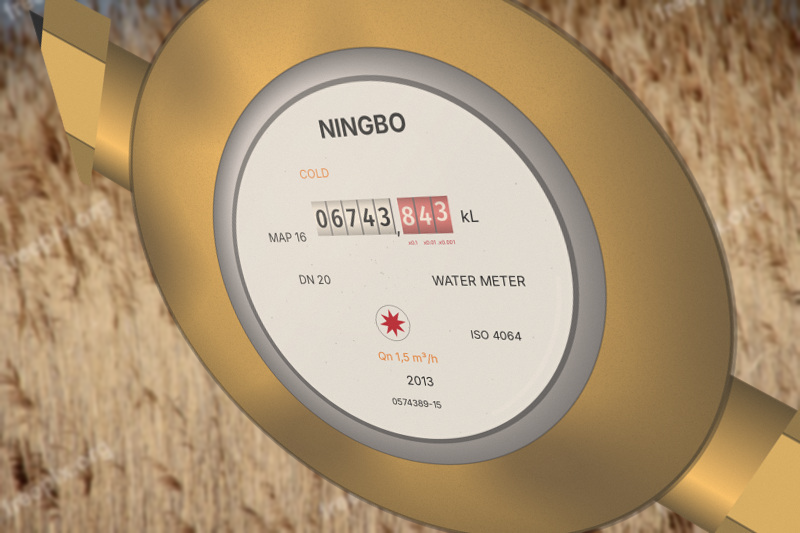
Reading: 6743.843 kL
